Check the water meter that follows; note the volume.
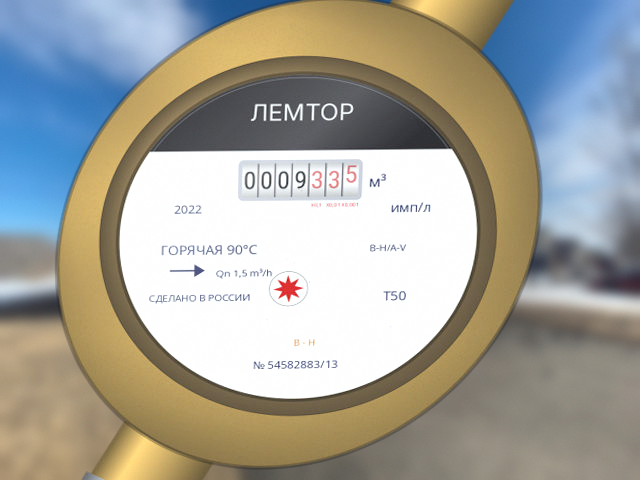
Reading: 9.335 m³
